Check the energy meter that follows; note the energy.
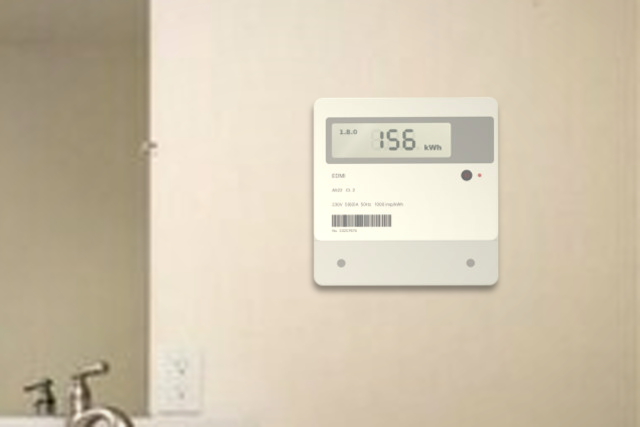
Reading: 156 kWh
